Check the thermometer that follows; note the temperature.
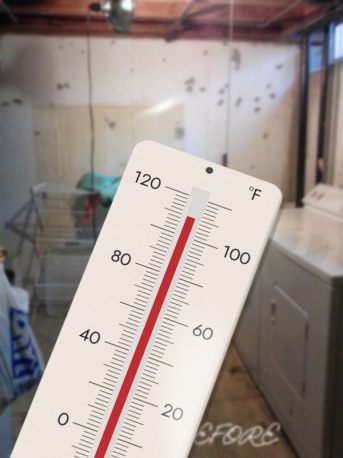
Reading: 110 °F
